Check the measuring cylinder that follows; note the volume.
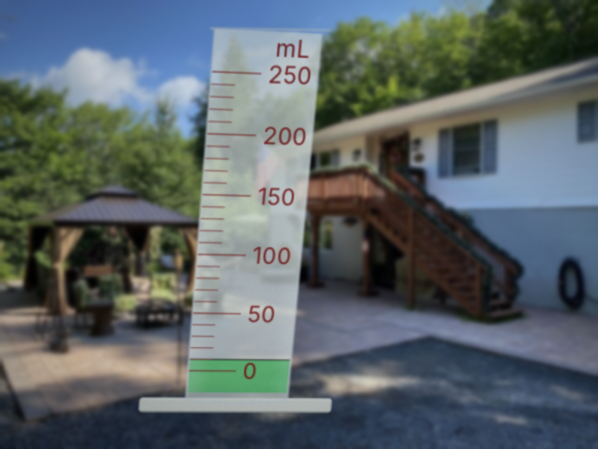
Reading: 10 mL
